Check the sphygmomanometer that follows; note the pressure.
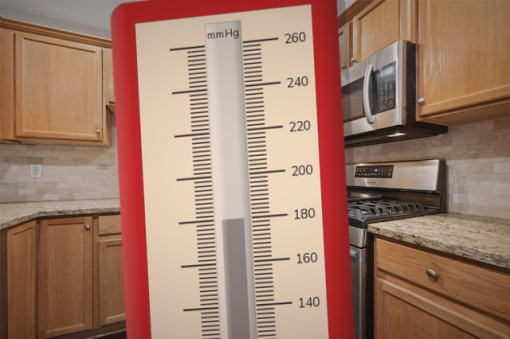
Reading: 180 mmHg
